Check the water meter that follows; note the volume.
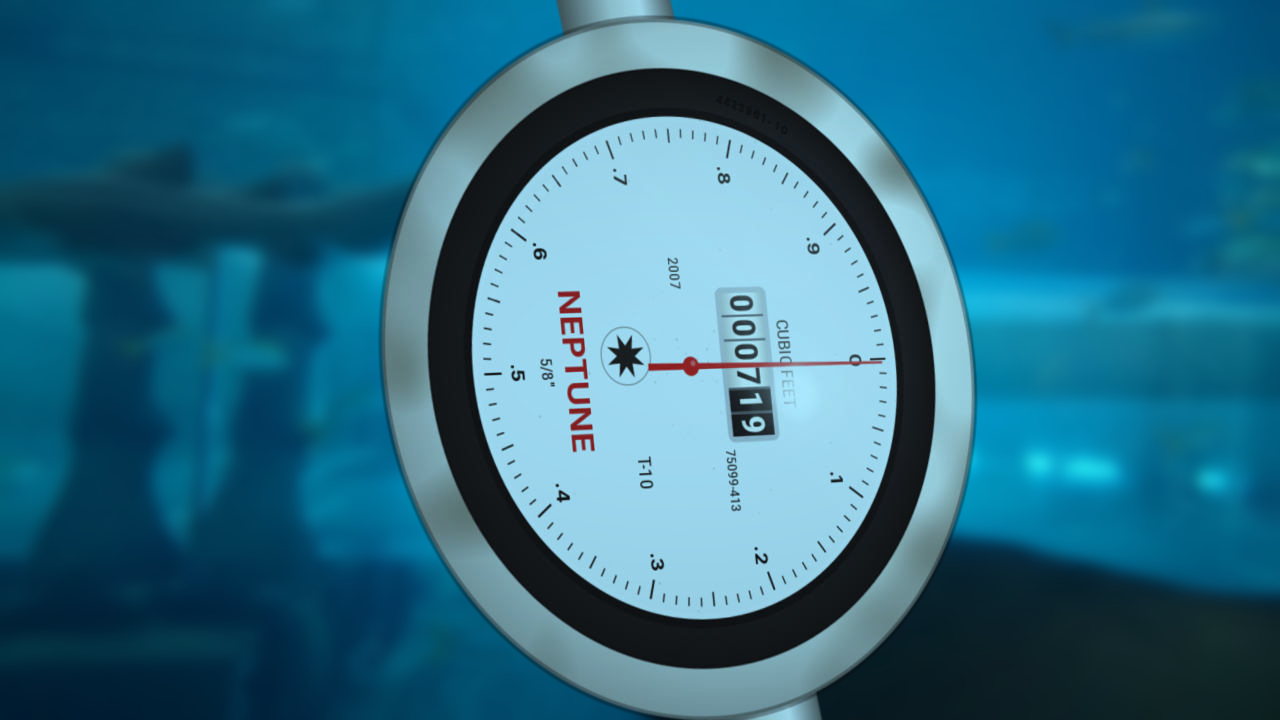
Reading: 719.00 ft³
